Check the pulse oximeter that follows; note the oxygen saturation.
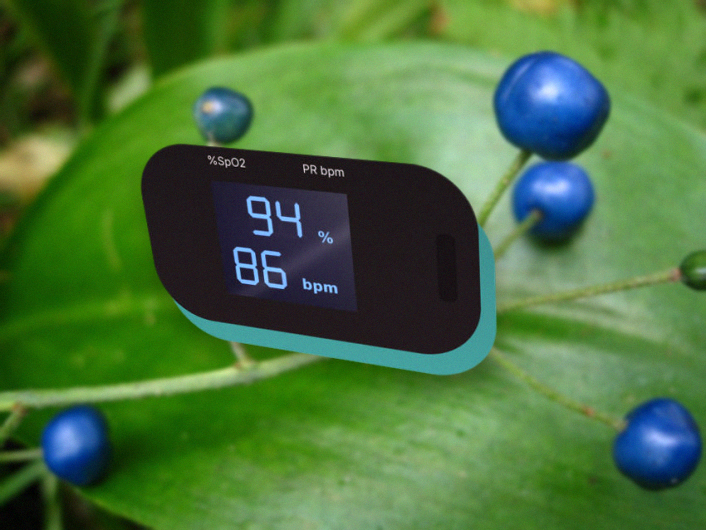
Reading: 94 %
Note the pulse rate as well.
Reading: 86 bpm
